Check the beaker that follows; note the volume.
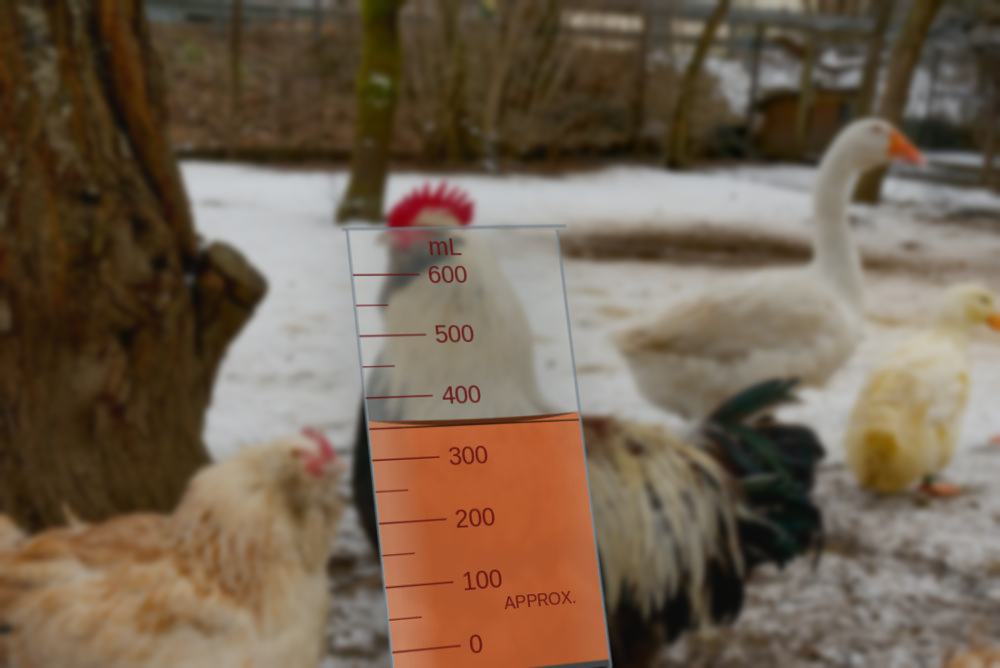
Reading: 350 mL
